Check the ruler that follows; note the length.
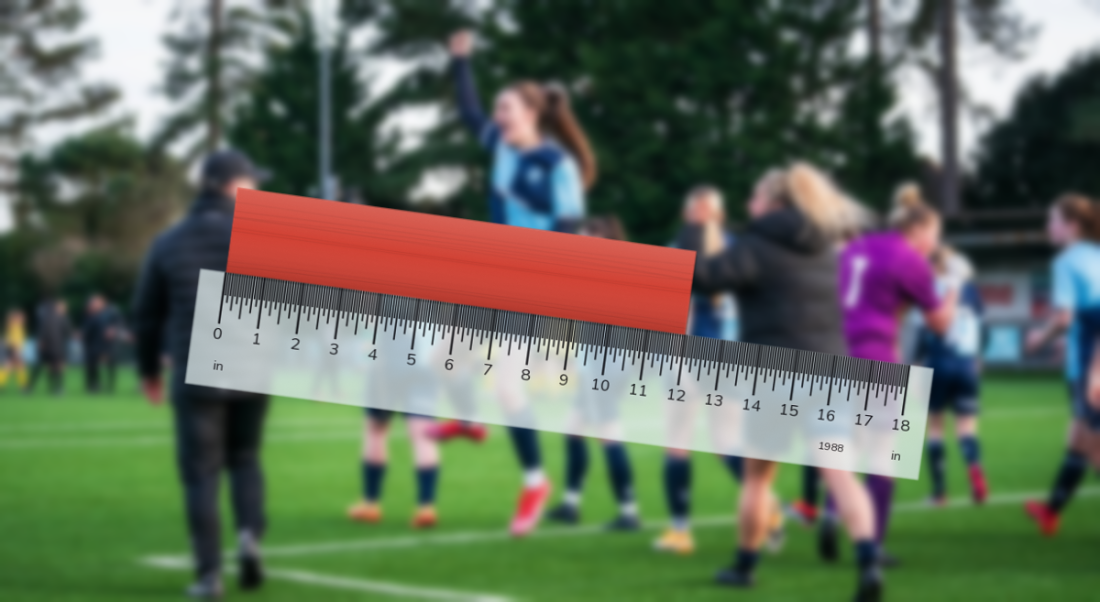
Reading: 12 in
